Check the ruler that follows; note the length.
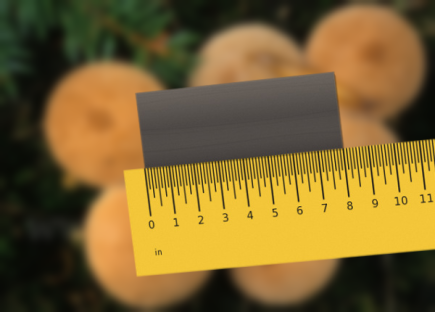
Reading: 8 in
